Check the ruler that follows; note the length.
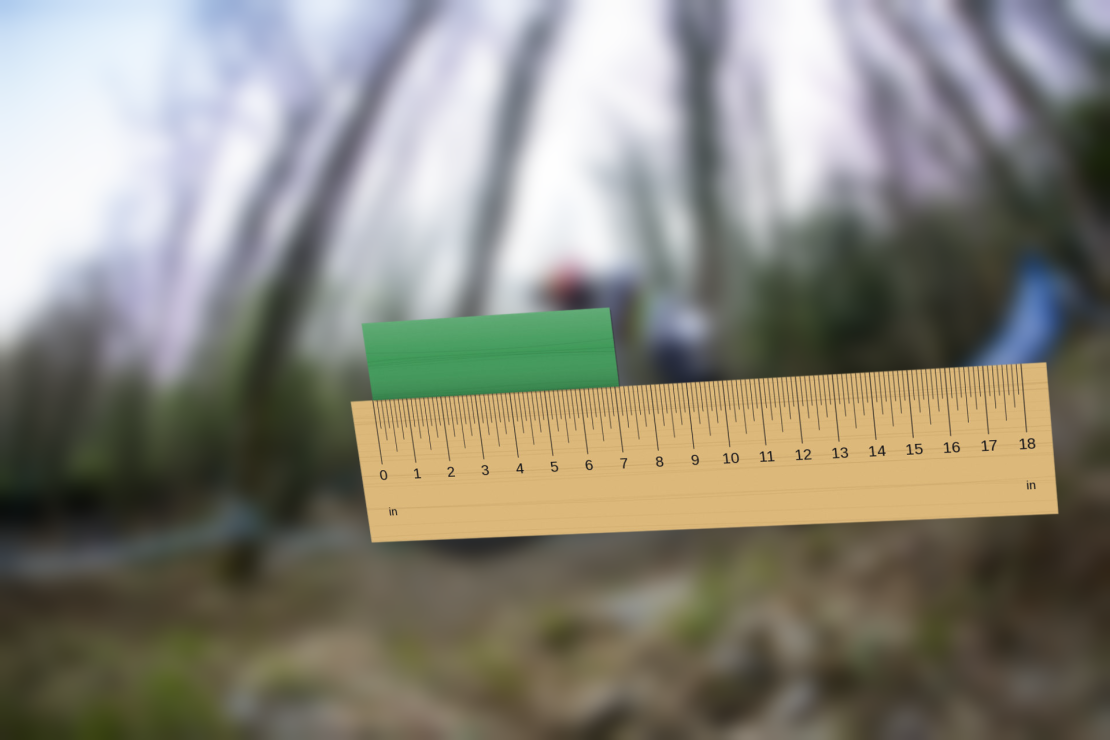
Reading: 7.125 in
